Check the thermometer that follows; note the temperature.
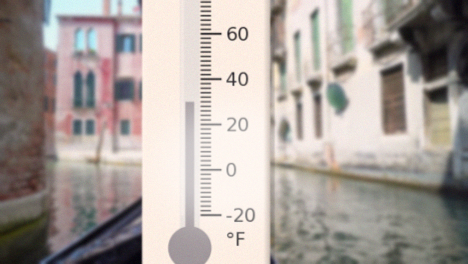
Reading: 30 °F
